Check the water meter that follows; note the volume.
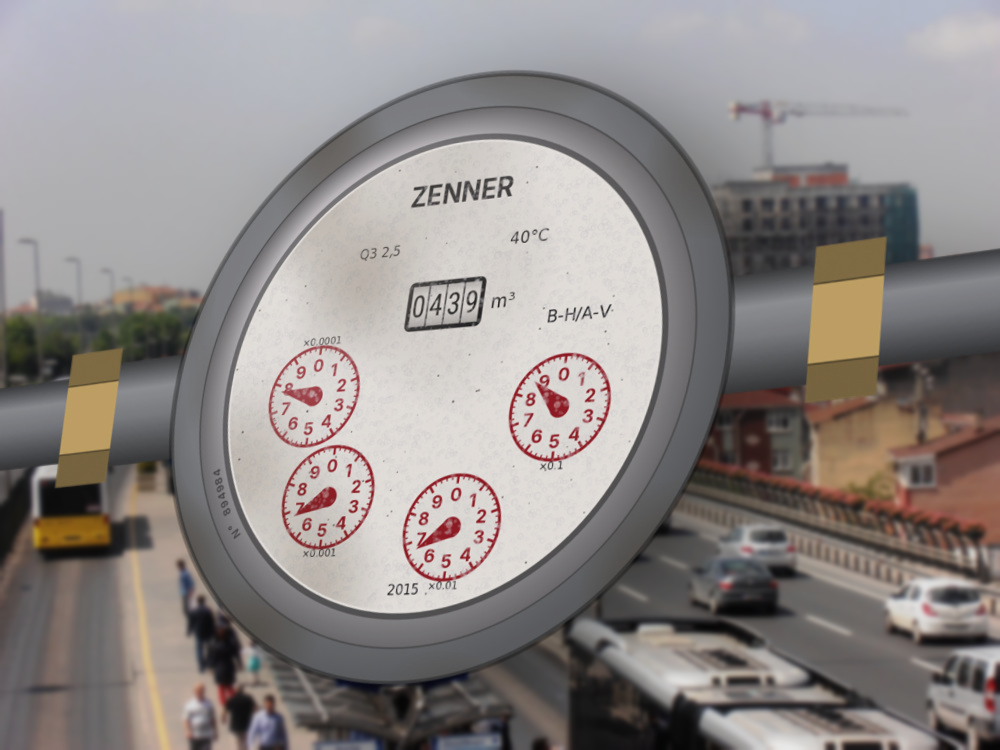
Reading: 439.8667 m³
